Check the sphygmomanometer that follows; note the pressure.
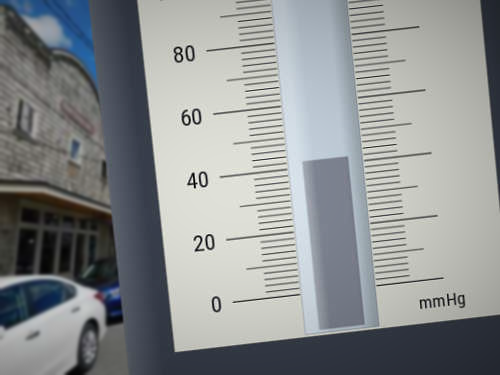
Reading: 42 mmHg
